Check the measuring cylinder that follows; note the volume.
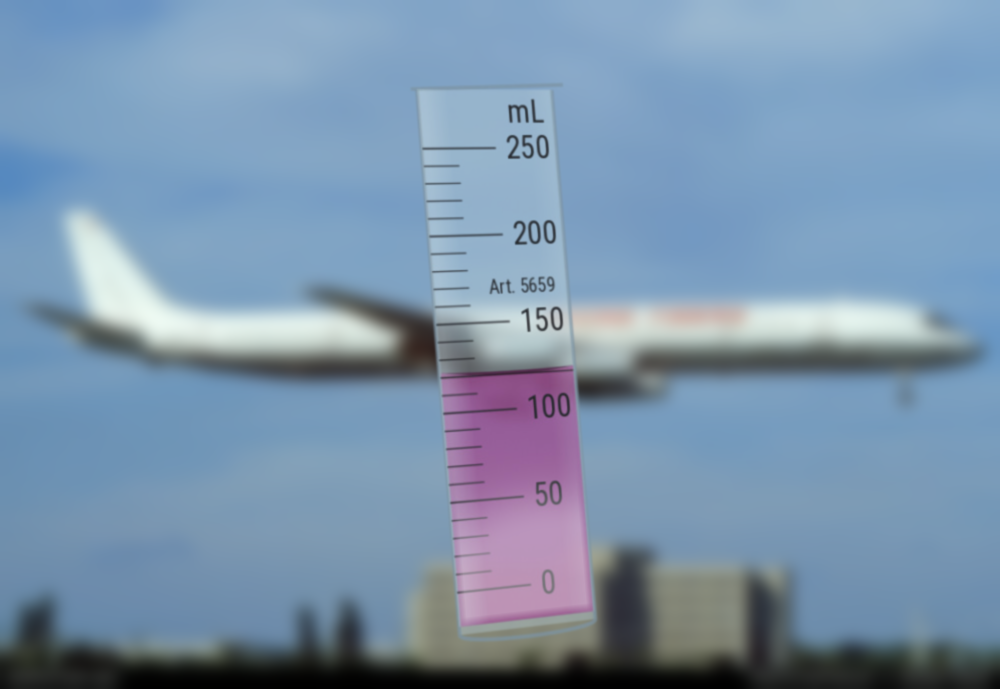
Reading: 120 mL
